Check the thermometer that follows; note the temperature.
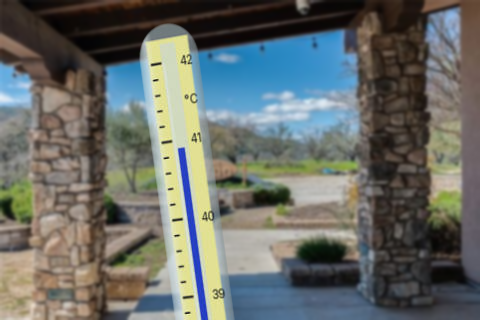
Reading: 40.9 °C
